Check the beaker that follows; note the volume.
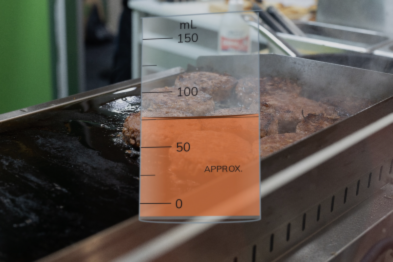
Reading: 75 mL
